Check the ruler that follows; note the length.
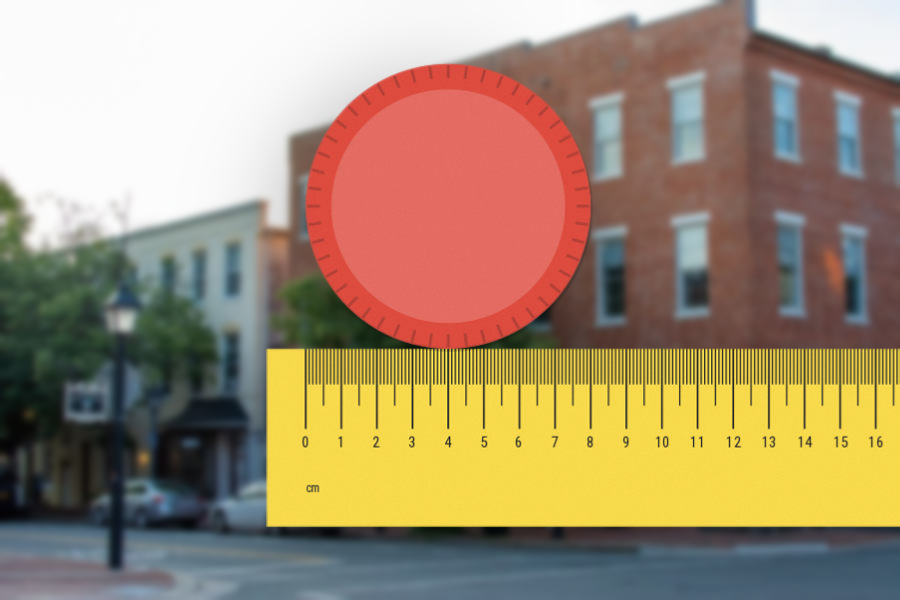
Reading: 8 cm
